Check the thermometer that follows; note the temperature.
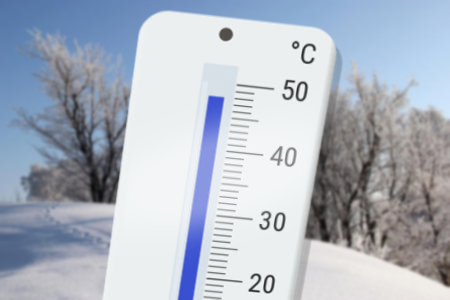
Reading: 48 °C
